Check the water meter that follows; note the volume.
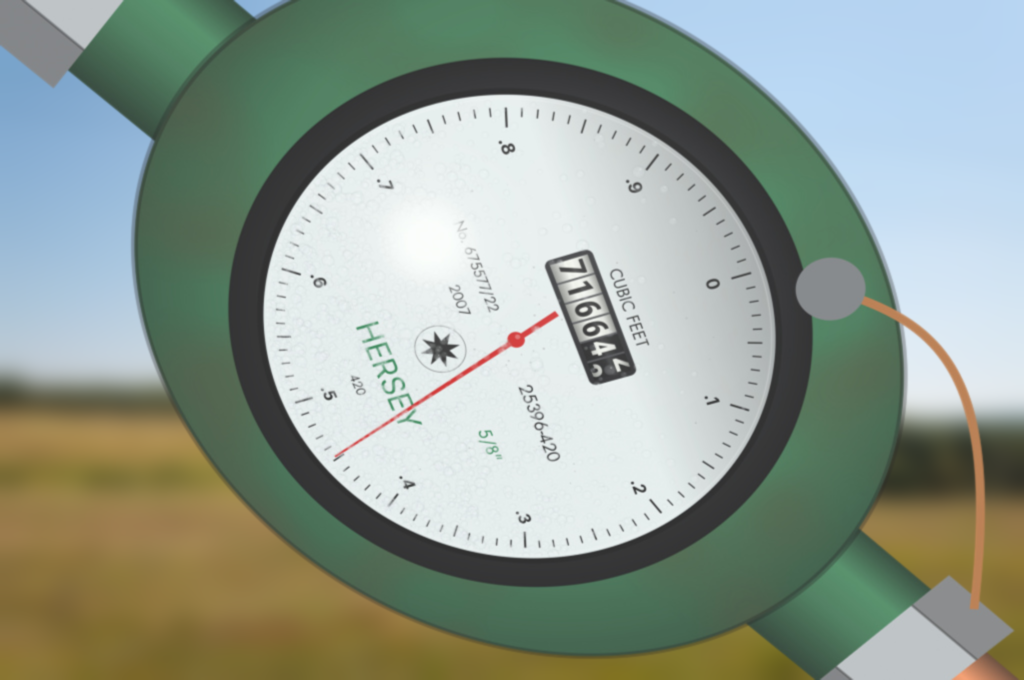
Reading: 716642.45 ft³
